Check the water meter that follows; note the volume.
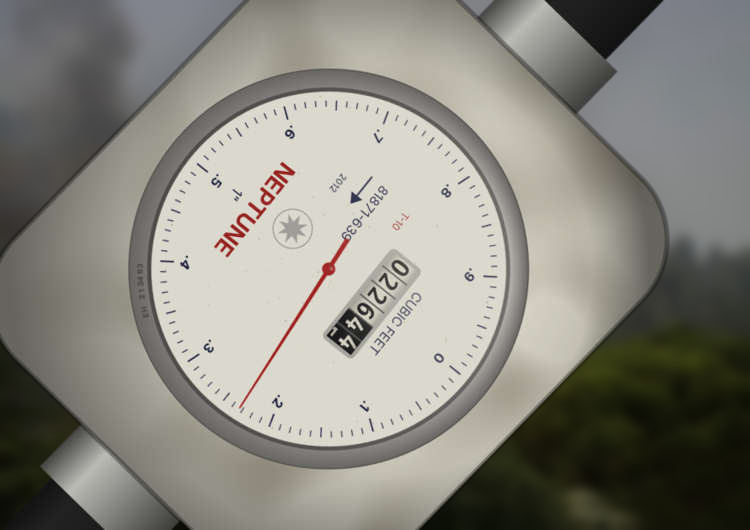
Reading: 22644.23 ft³
